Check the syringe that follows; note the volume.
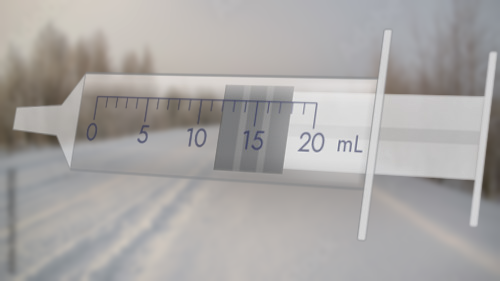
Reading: 12 mL
